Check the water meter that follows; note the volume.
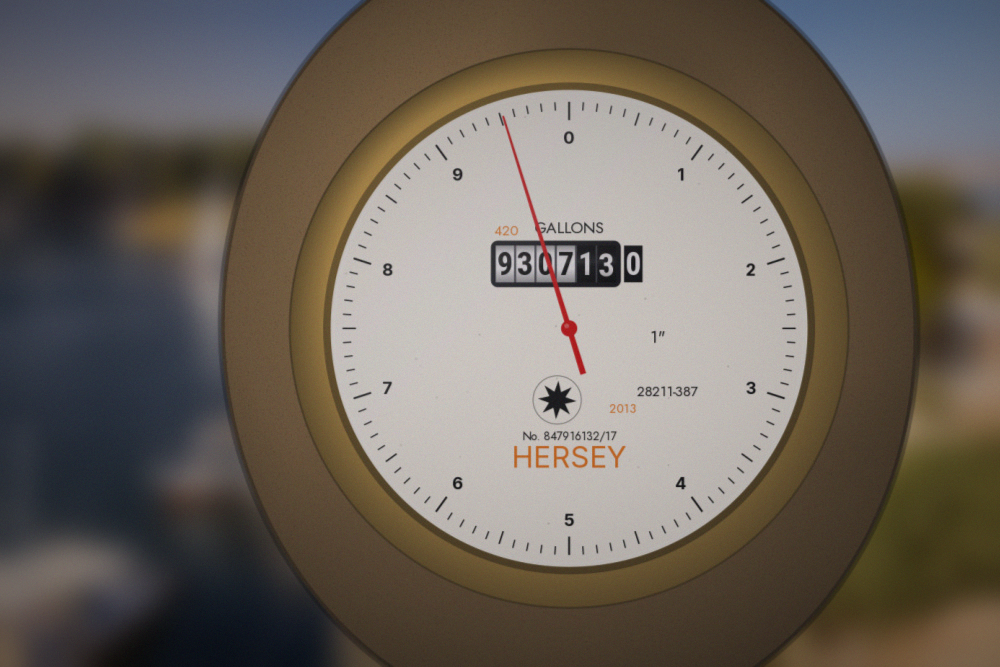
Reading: 9307129.5 gal
